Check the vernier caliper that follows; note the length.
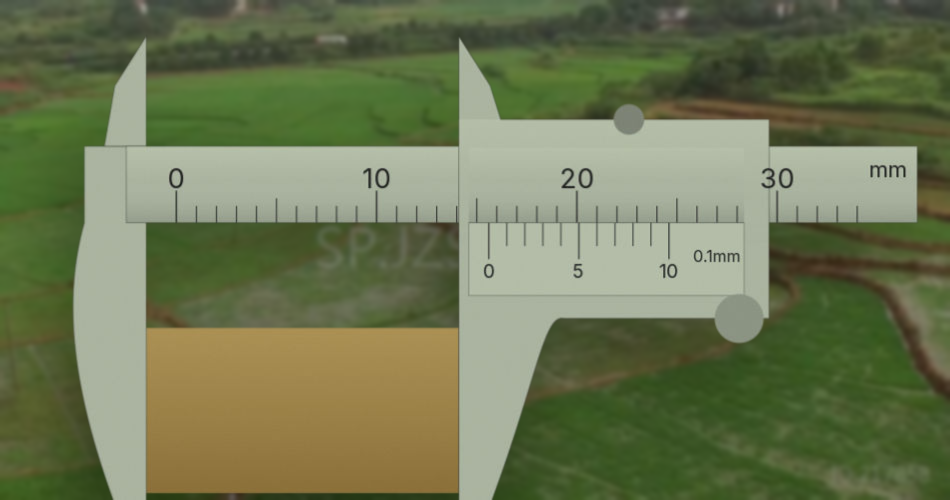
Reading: 15.6 mm
